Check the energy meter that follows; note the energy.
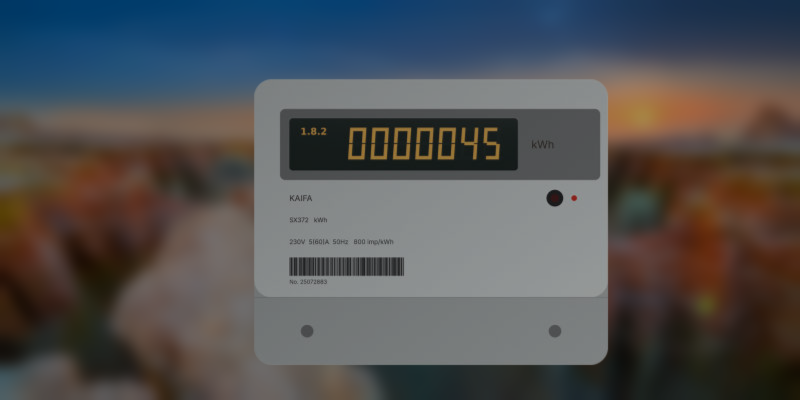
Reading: 45 kWh
